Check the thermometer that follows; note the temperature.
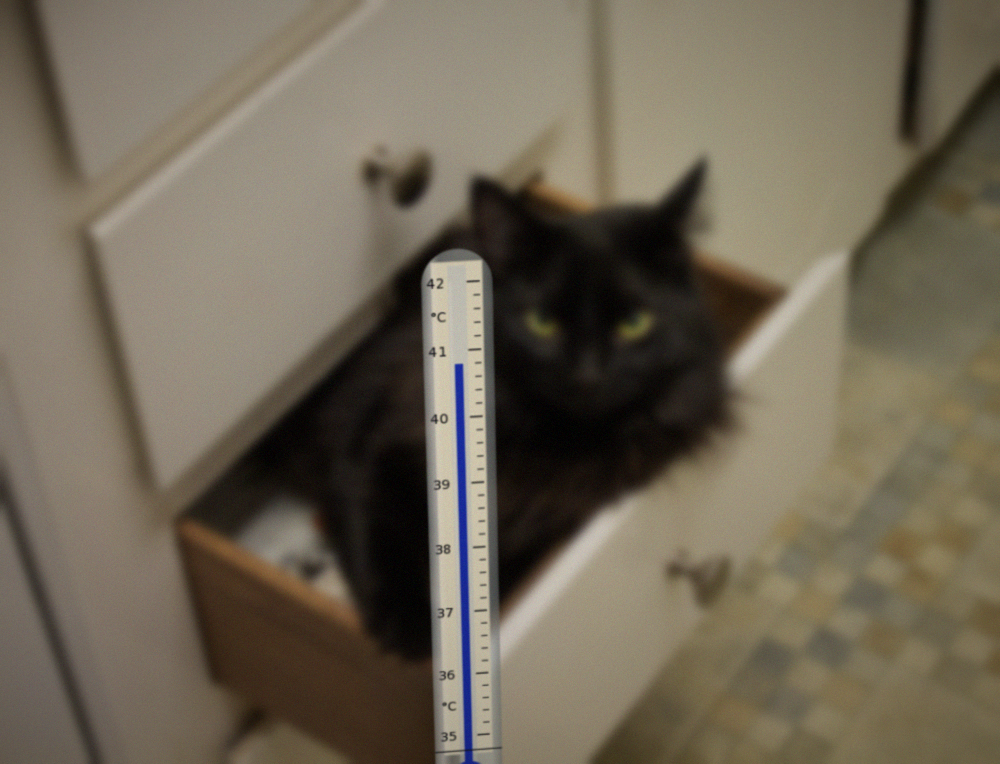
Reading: 40.8 °C
